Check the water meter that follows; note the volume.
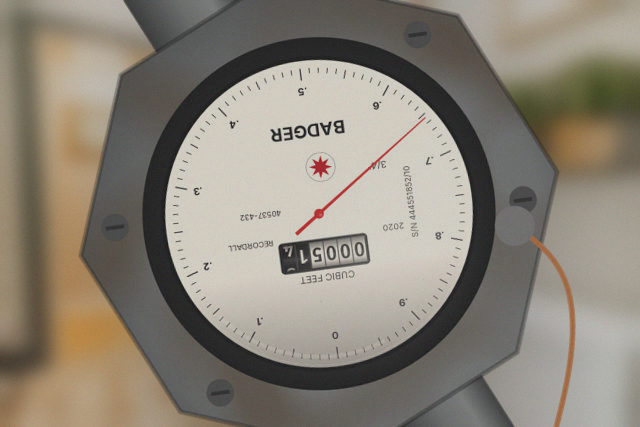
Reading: 513.65 ft³
